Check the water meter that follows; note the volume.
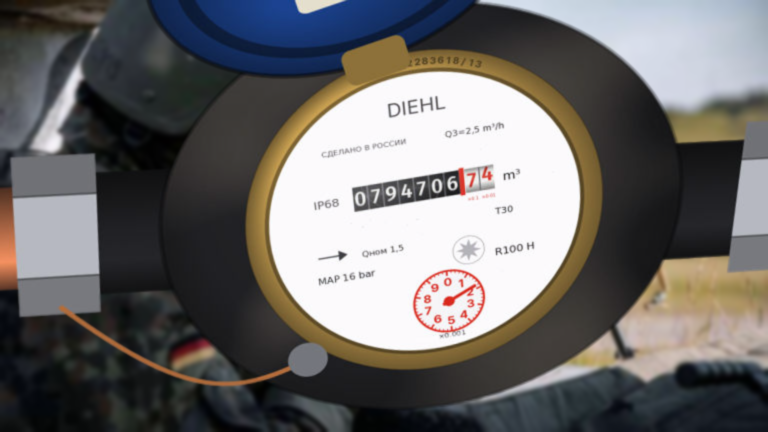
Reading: 794706.741 m³
